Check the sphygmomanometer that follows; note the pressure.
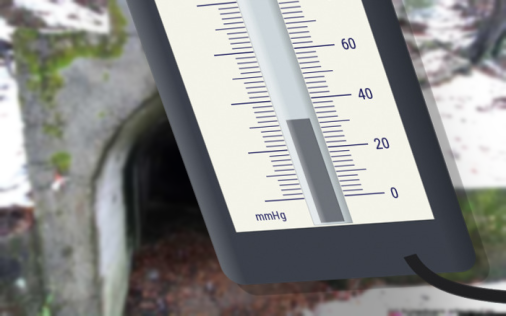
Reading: 32 mmHg
